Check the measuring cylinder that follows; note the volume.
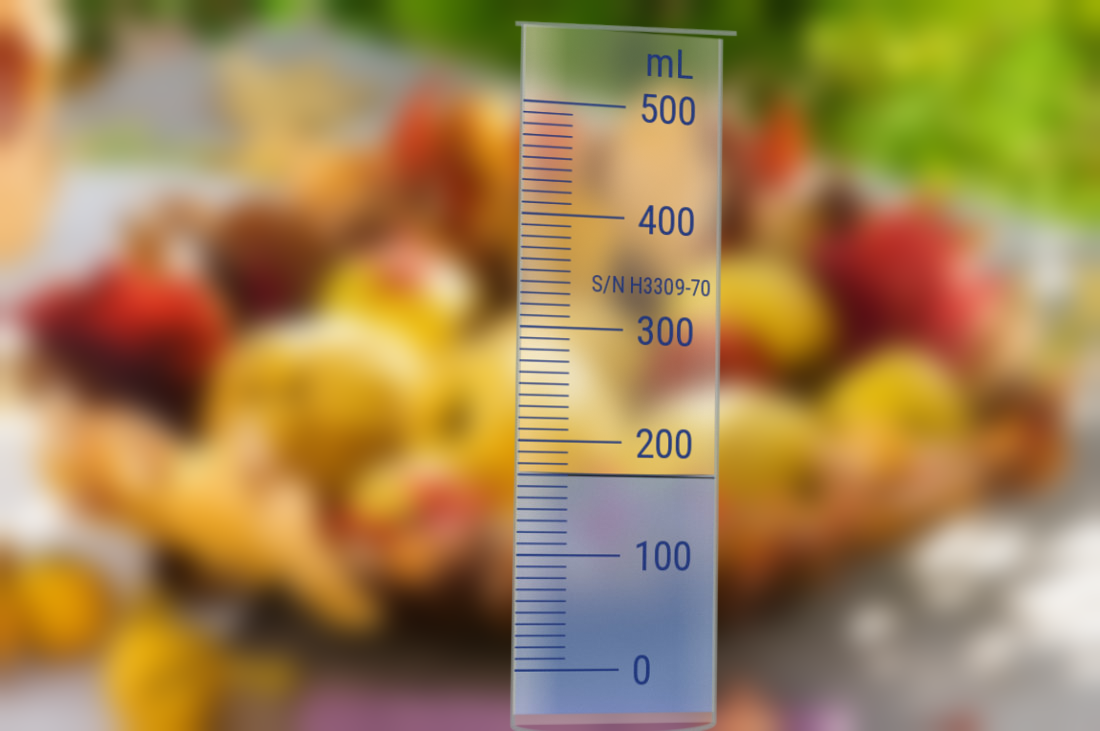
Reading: 170 mL
